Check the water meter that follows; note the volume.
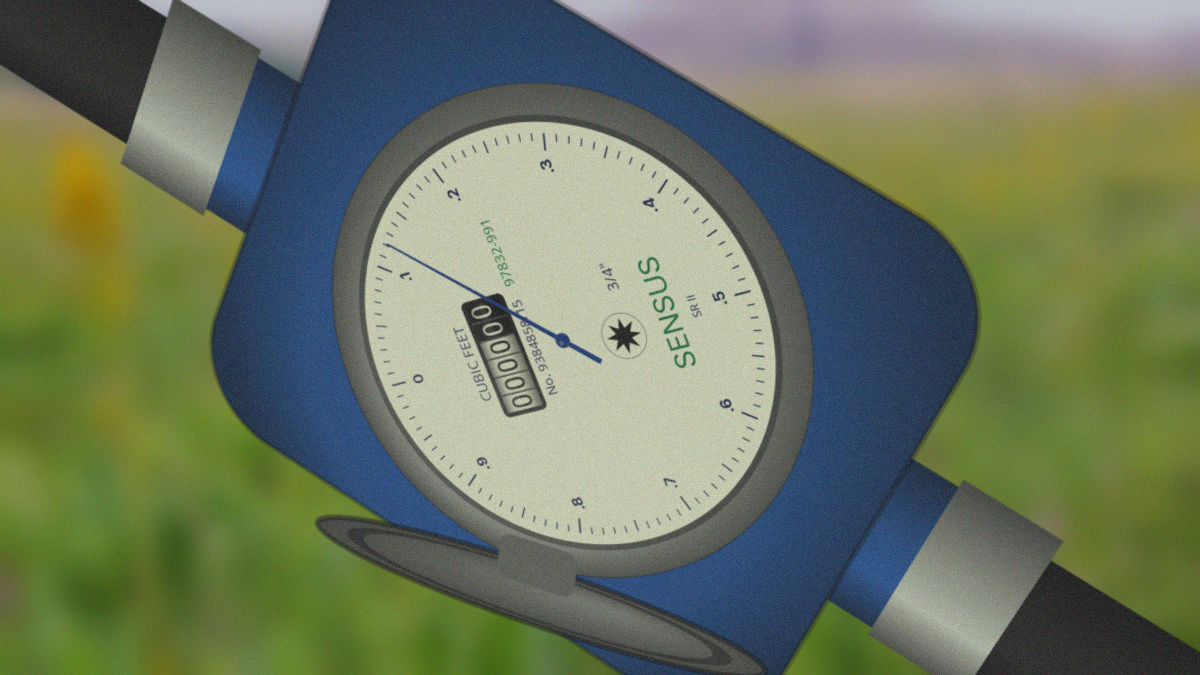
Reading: 0.12 ft³
